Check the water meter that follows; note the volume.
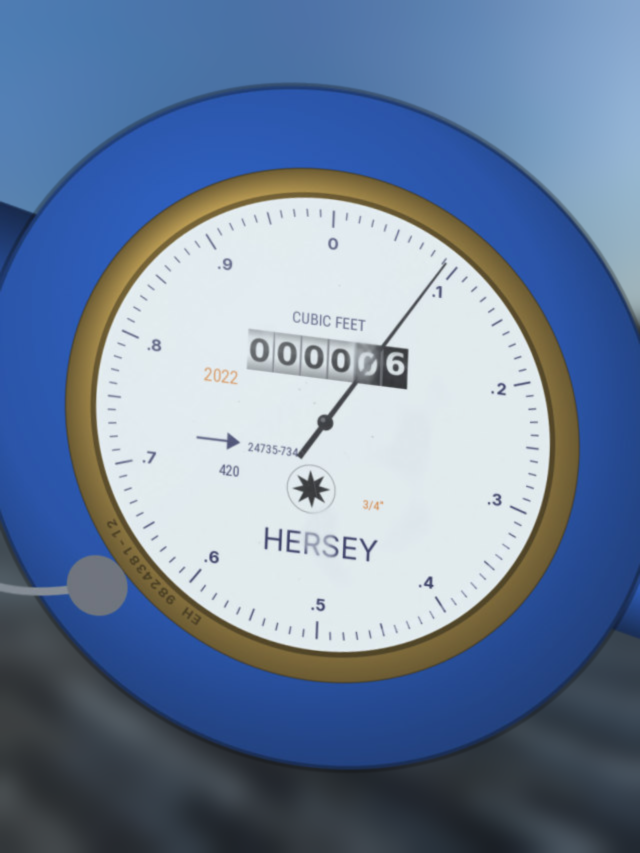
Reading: 6.09 ft³
